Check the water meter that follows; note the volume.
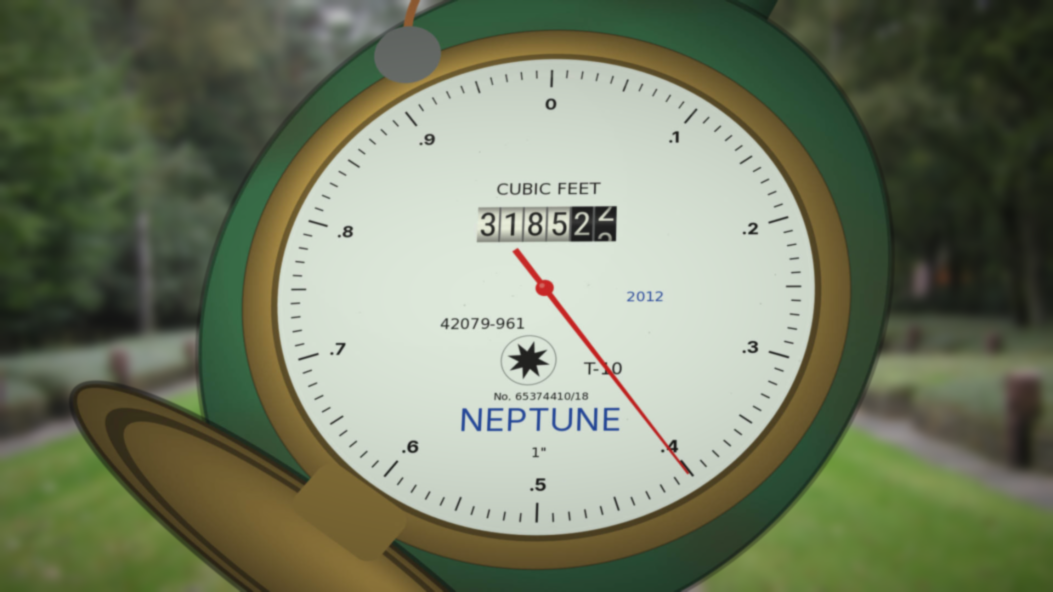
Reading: 318522.40 ft³
